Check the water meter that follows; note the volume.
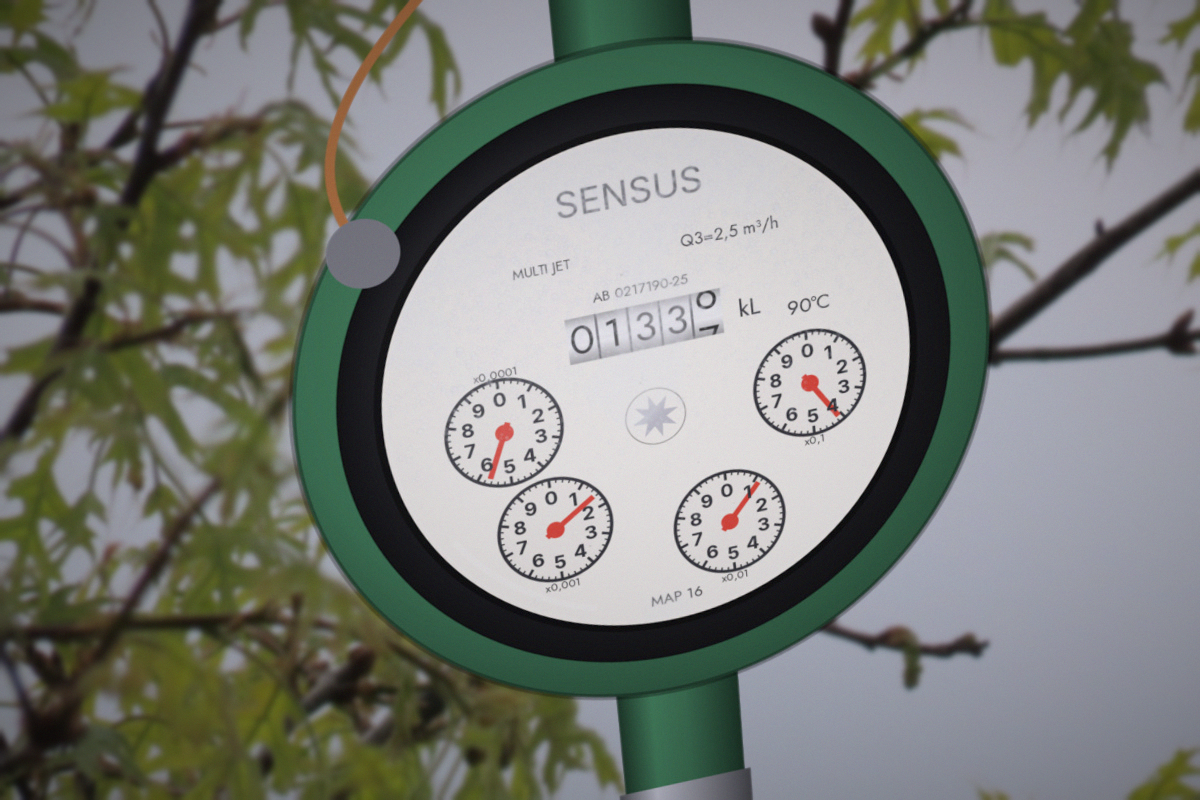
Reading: 1336.4115 kL
